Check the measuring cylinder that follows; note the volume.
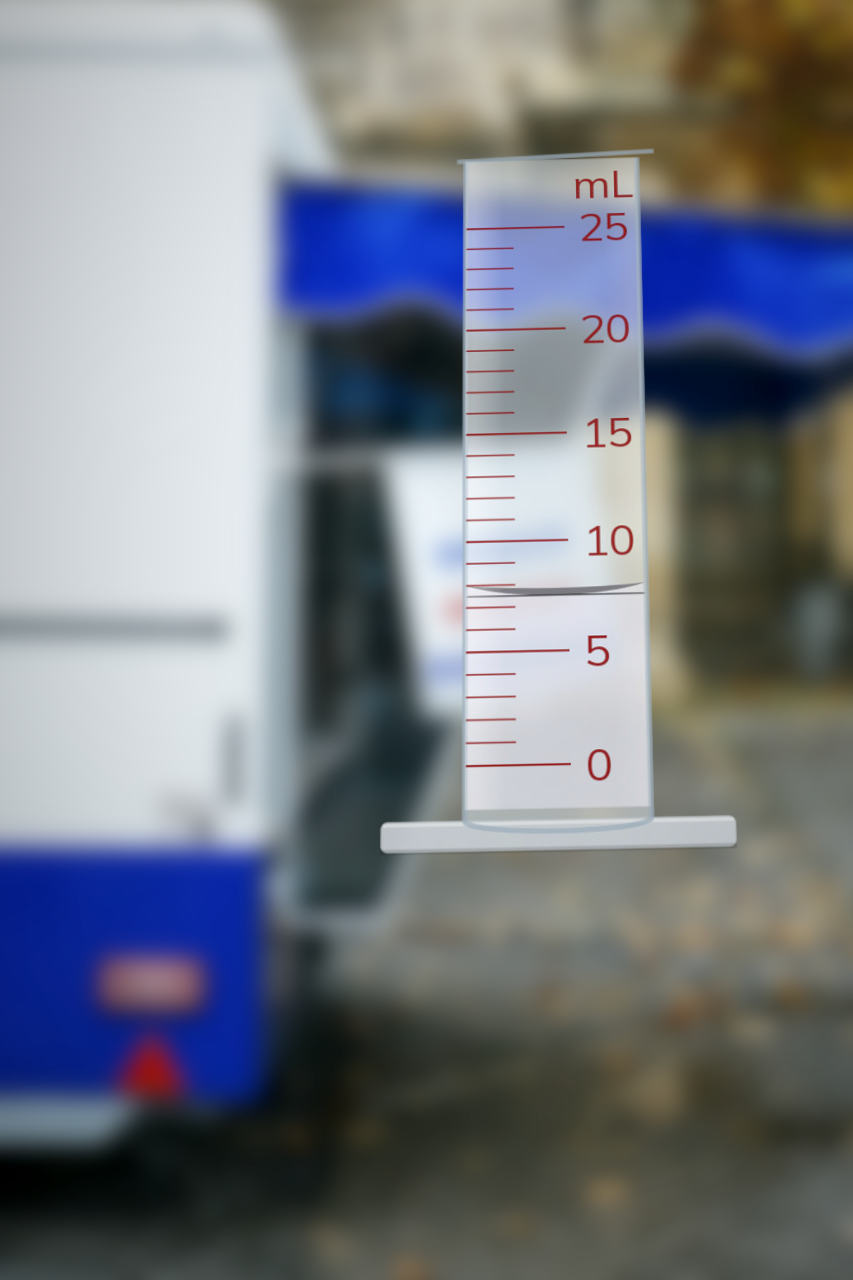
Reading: 7.5 mL
